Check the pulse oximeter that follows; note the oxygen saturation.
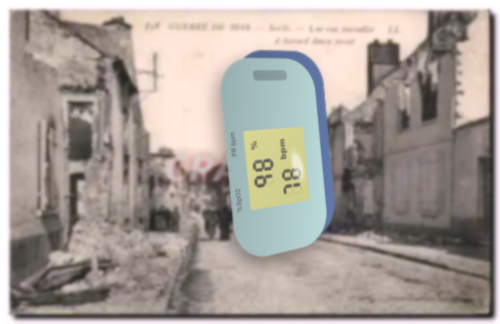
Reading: 98 %
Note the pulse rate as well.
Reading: 78 bpm
